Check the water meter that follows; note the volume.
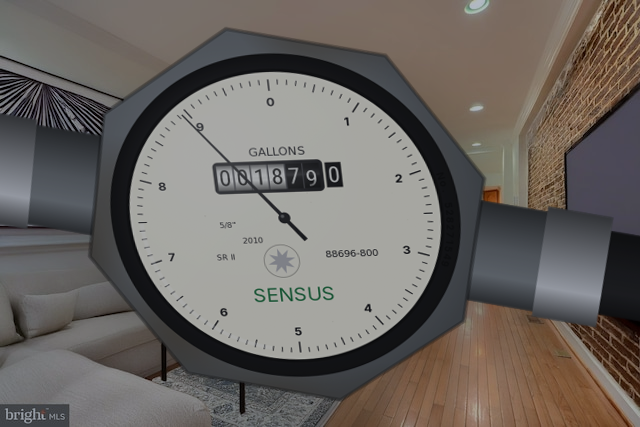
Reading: 18788.9 gal
